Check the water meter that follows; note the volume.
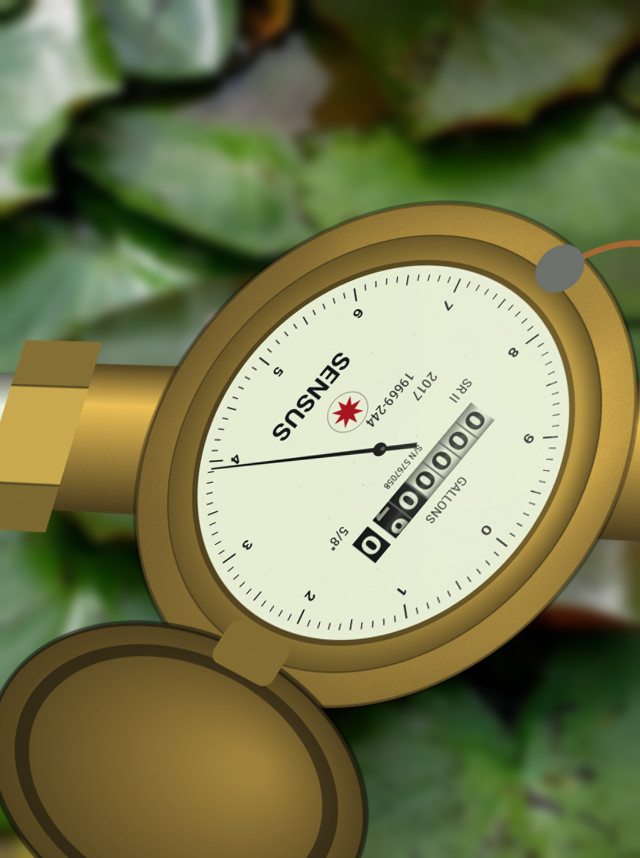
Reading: 63.9 gal
